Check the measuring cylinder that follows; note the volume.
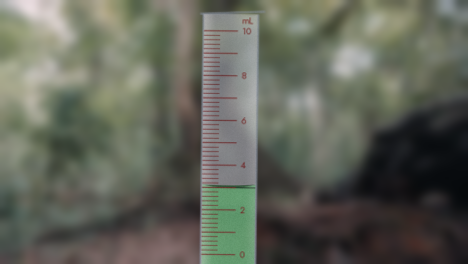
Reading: 3 mL
